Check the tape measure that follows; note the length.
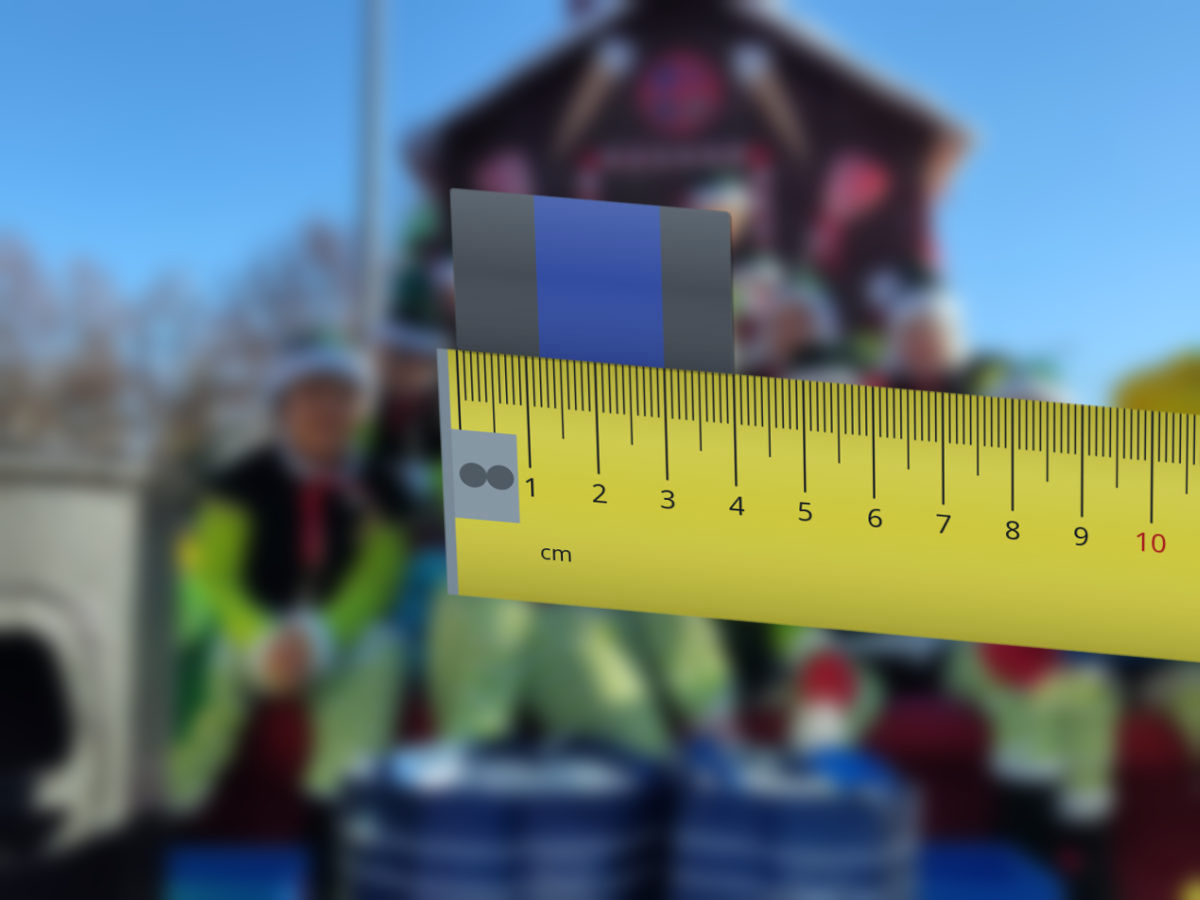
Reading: 4 cm
